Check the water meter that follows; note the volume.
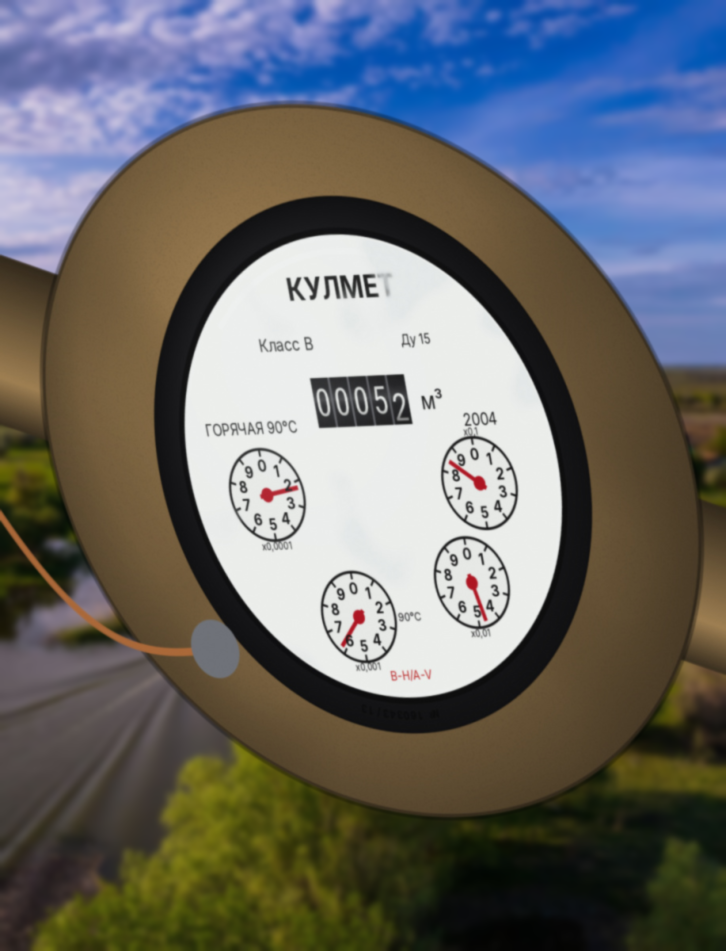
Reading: 51.8462 m³
